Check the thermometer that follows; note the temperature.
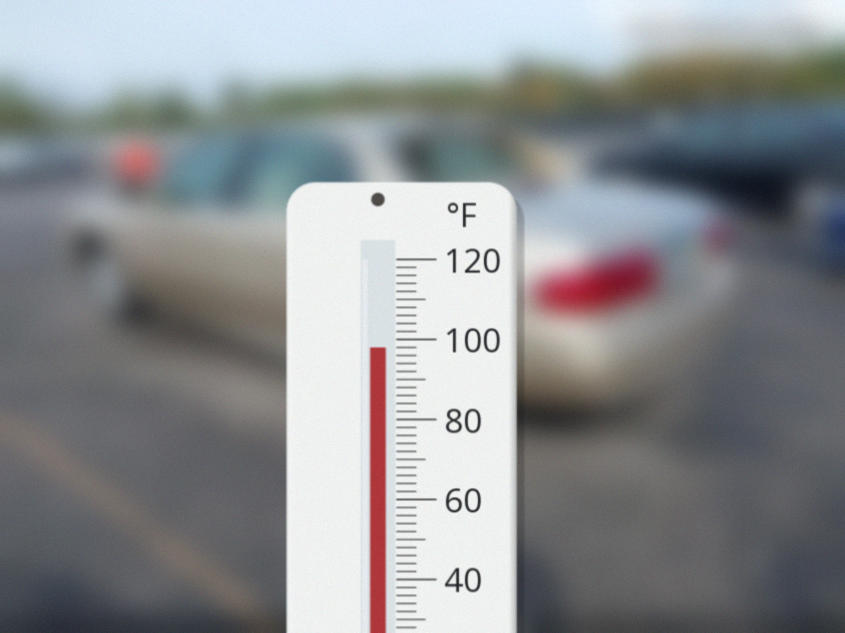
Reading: 98 °F
